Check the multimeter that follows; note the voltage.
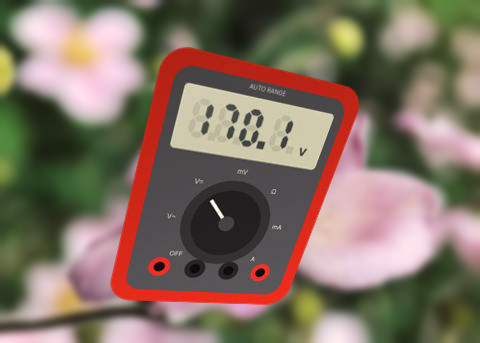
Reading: 170.1 V
